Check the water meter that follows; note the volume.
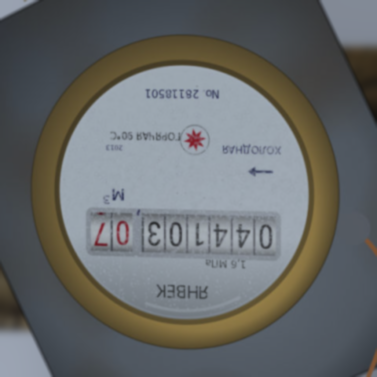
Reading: 44103.07 m³
